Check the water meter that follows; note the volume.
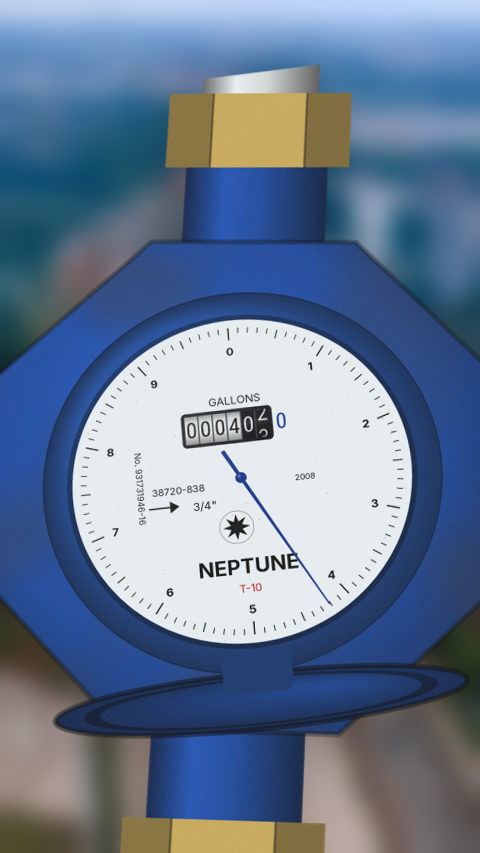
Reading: 4024.2 gal
